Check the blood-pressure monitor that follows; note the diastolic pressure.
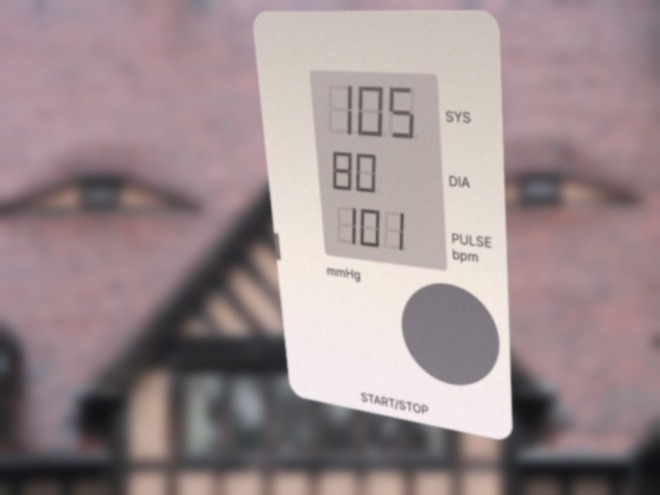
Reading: 80 mmHg
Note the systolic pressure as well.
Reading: 105 mmHg
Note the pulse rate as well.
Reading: 101 bpm
